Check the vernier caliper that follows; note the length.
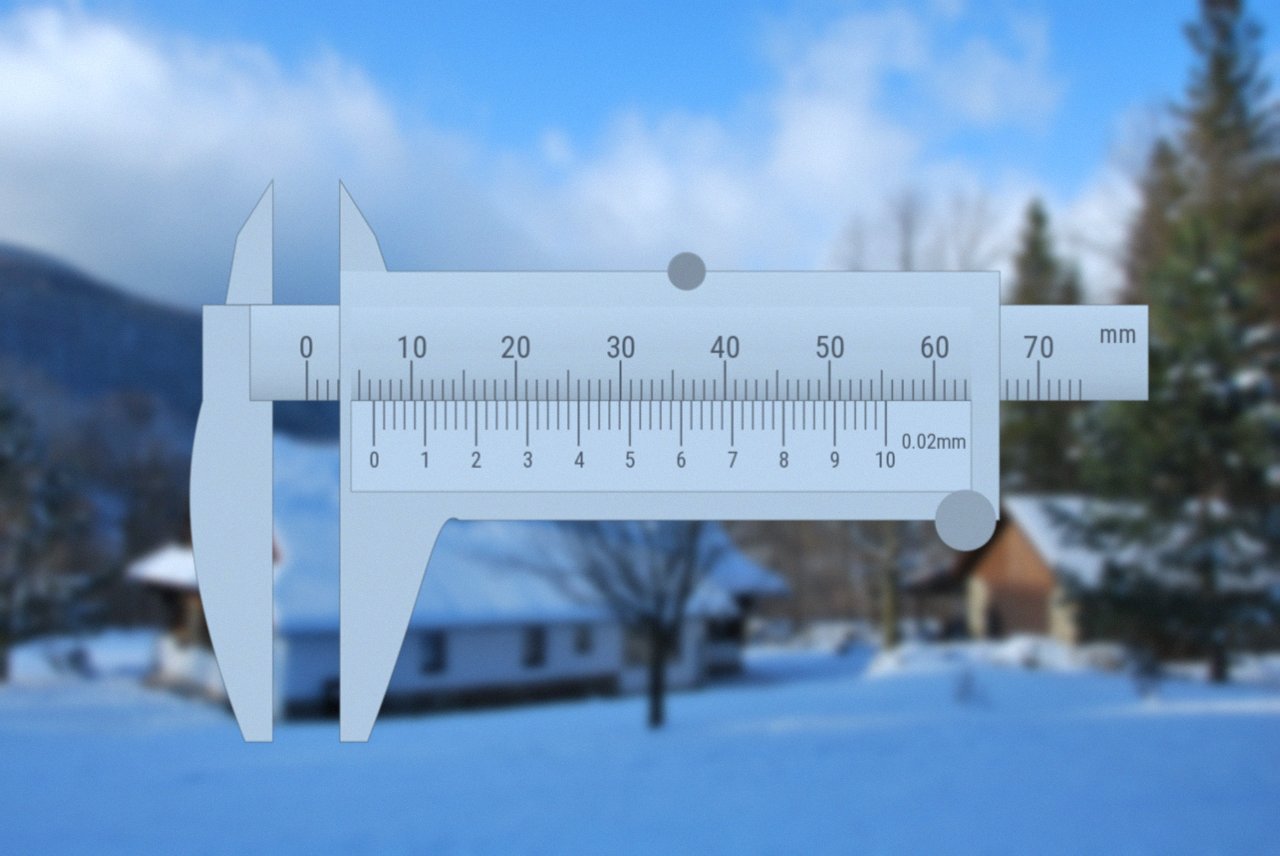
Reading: 6.4 mm
